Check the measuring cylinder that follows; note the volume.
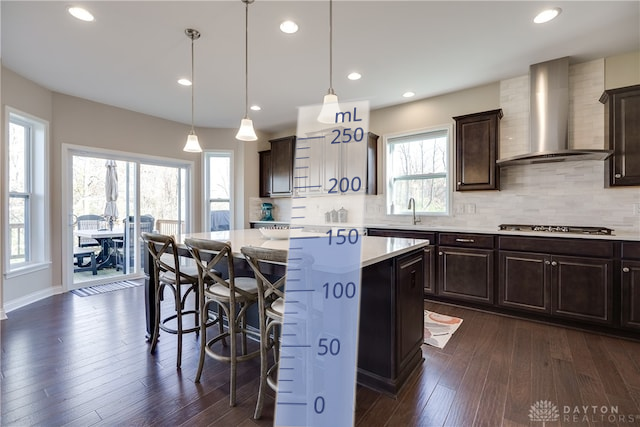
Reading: 150 mL
